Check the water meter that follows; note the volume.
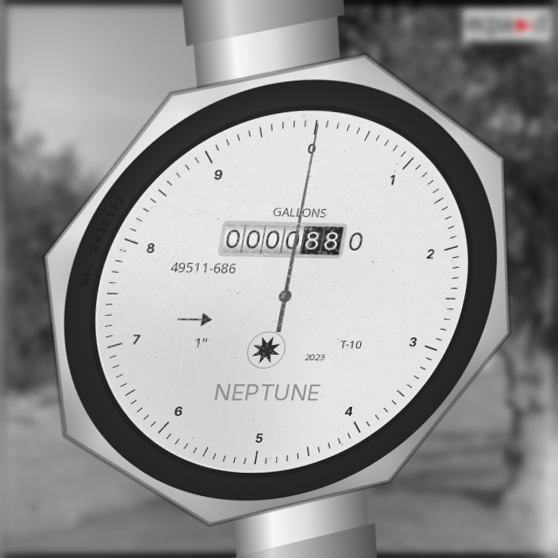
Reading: 880.0 gal
